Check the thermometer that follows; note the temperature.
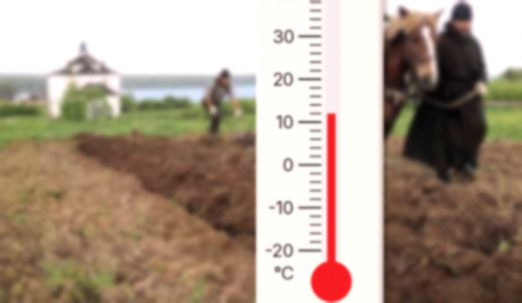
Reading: 12 °C
